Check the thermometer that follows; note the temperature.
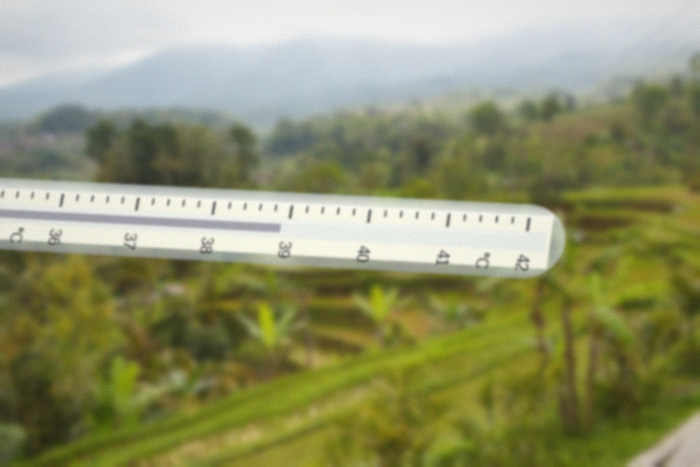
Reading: 38.9 °C
